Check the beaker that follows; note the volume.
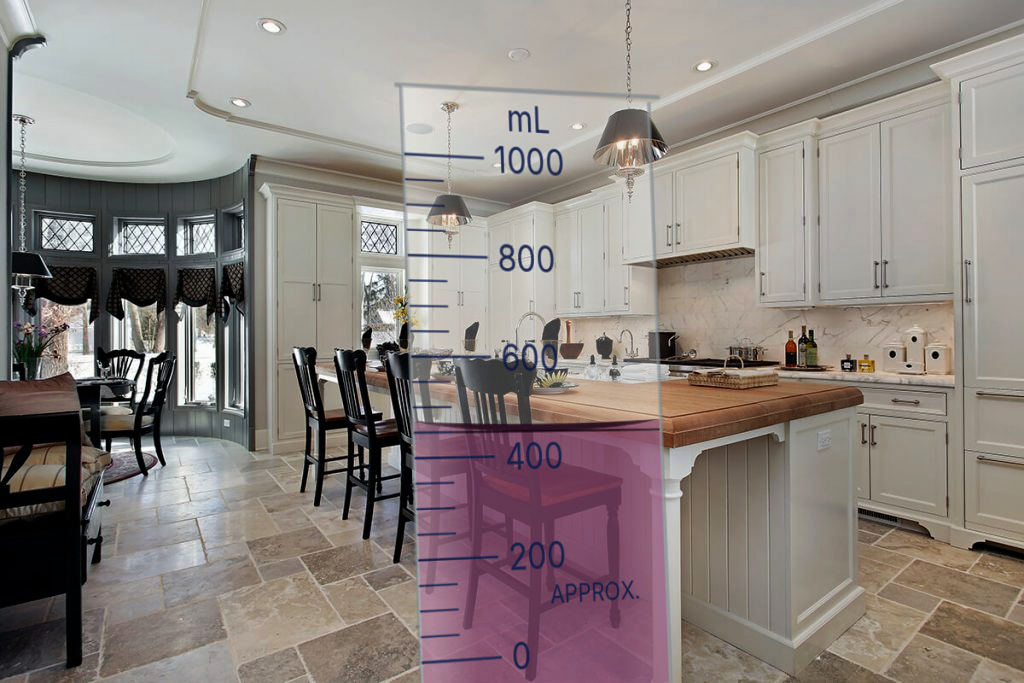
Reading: 450 mL
